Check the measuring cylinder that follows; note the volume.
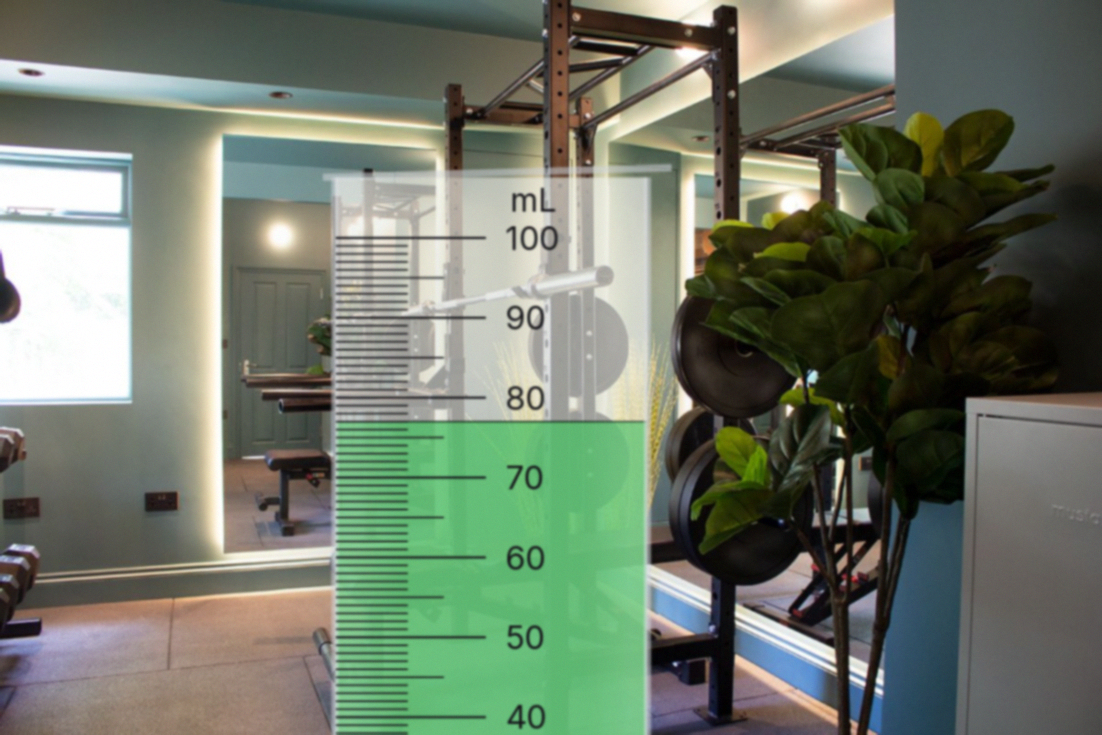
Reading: 77 mL
